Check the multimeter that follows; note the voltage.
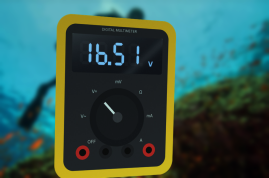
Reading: 16.51 V
